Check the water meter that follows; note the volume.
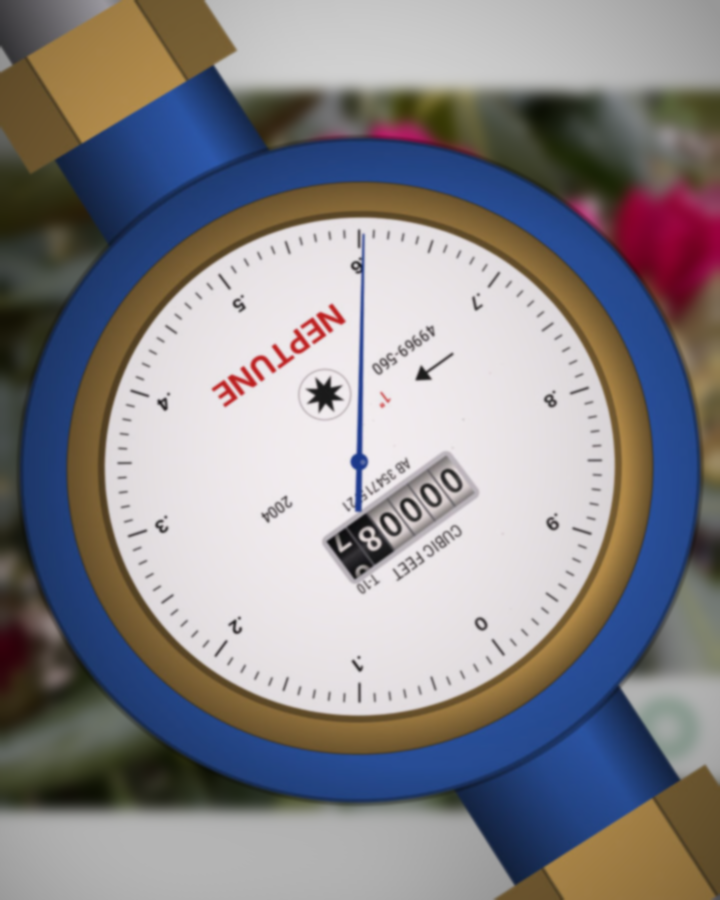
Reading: 86.60 ft³
